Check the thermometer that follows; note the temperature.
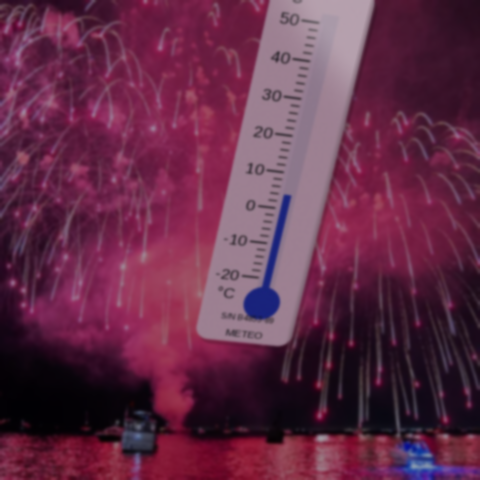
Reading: 4 °C
